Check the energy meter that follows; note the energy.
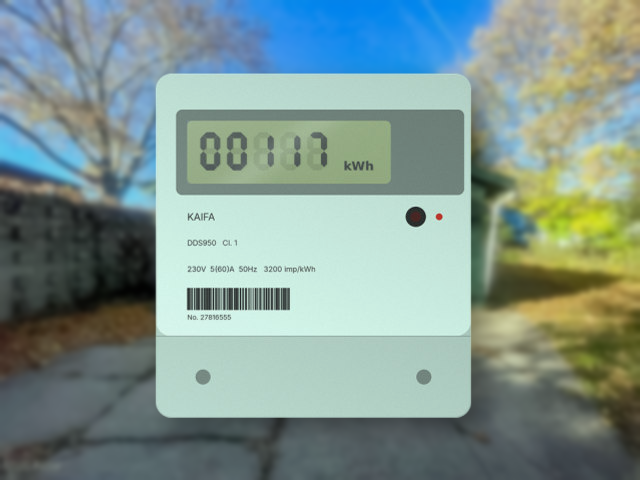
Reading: 117 kWh
